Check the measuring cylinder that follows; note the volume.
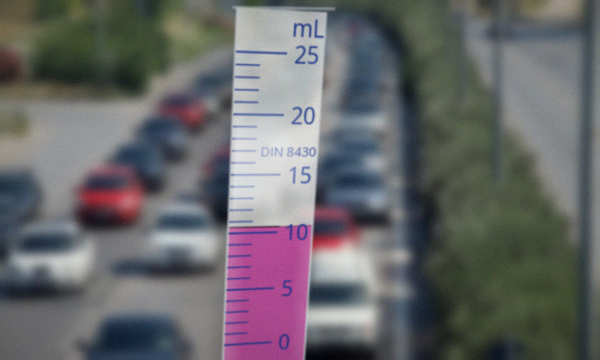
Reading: 10.5 mL
